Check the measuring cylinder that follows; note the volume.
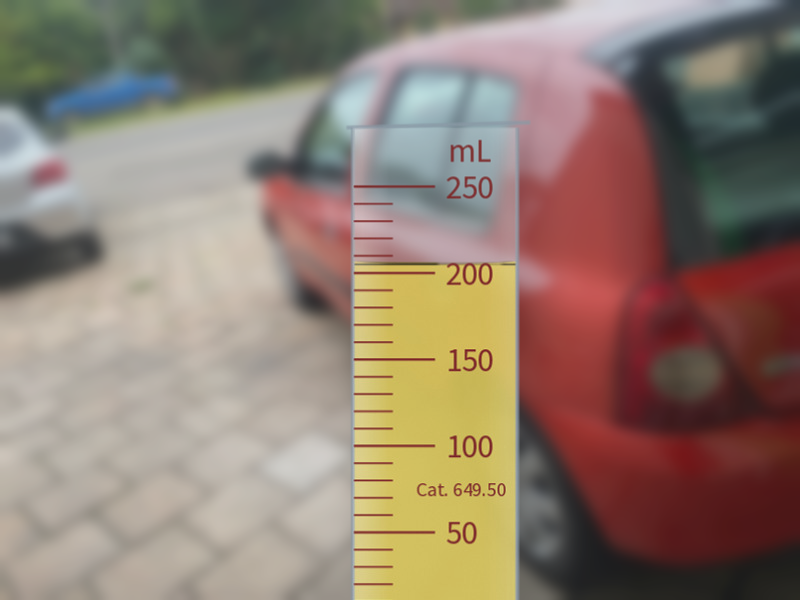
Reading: 205 mL
